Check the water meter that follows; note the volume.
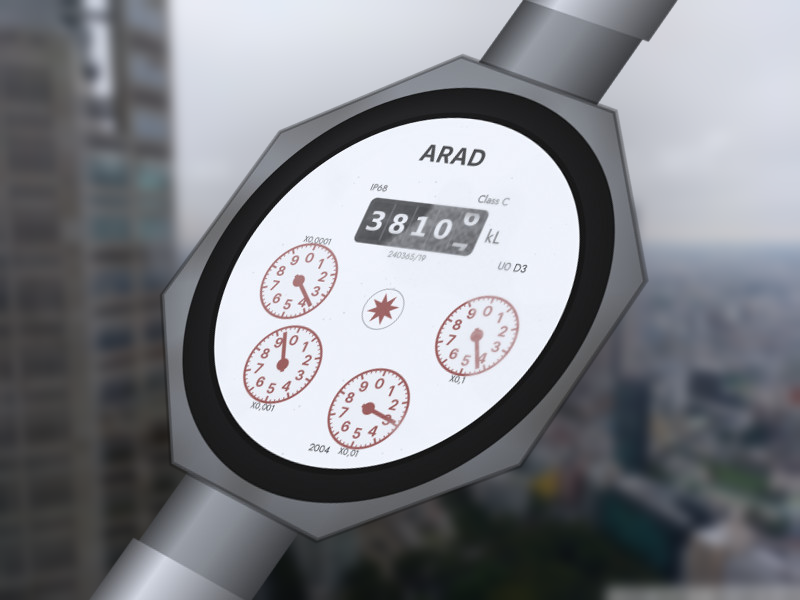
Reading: 38106.4293 kL
